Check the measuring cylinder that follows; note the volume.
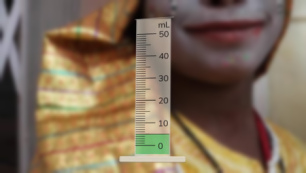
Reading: 5 mL
